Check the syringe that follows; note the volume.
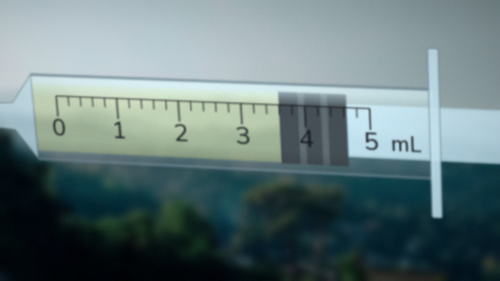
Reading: 3.6 mL
